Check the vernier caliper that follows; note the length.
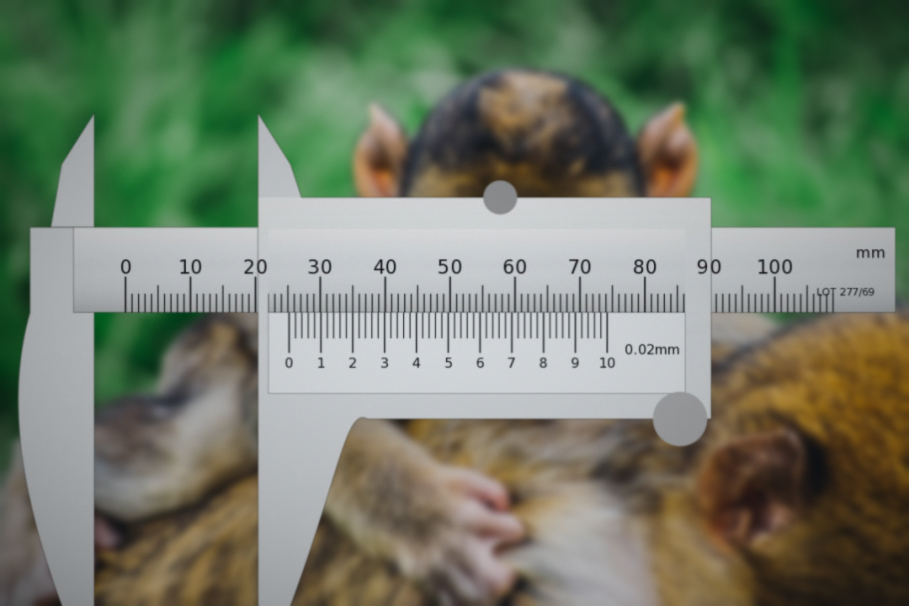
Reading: 25.2 mm
